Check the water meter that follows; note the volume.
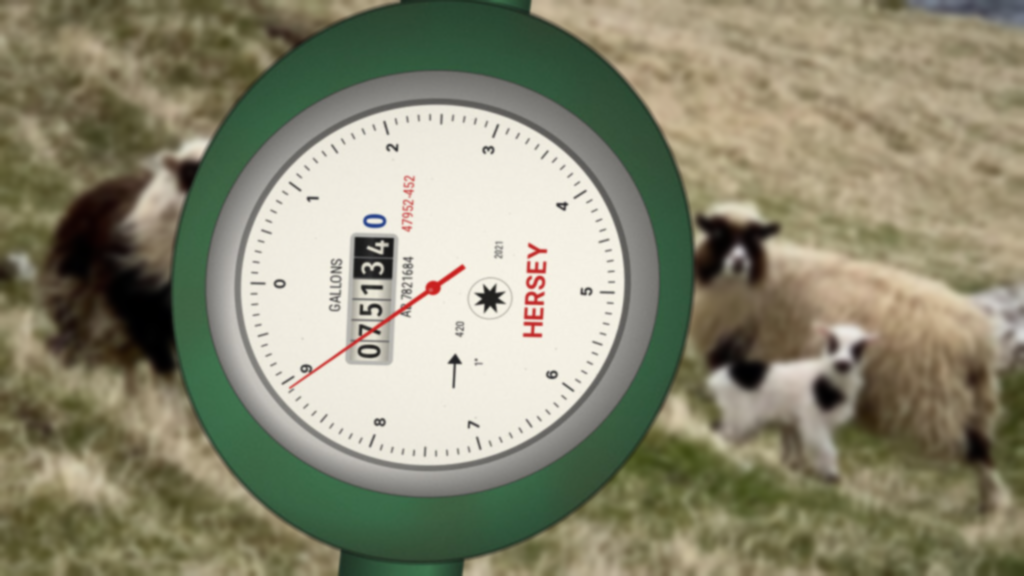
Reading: 751338.9 gal
